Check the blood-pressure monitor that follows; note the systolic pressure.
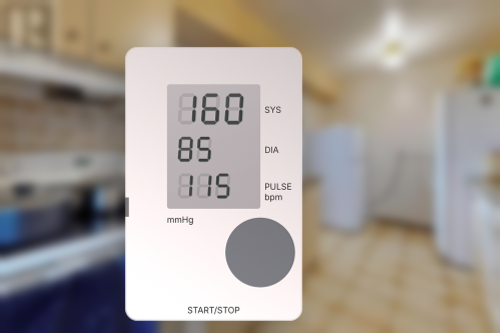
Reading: 160 mmHg
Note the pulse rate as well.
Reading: 115 bpm
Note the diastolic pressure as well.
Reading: 85 mmHg
